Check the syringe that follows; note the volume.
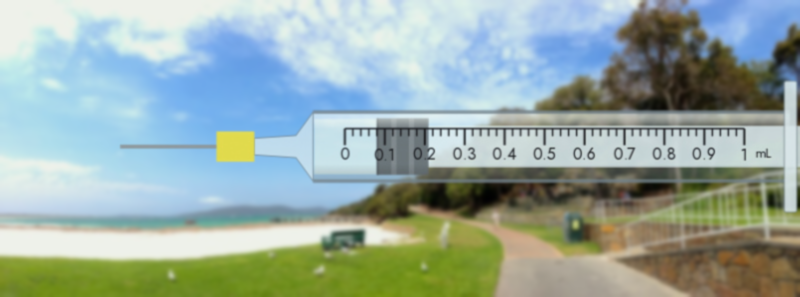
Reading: 0.08 mL
